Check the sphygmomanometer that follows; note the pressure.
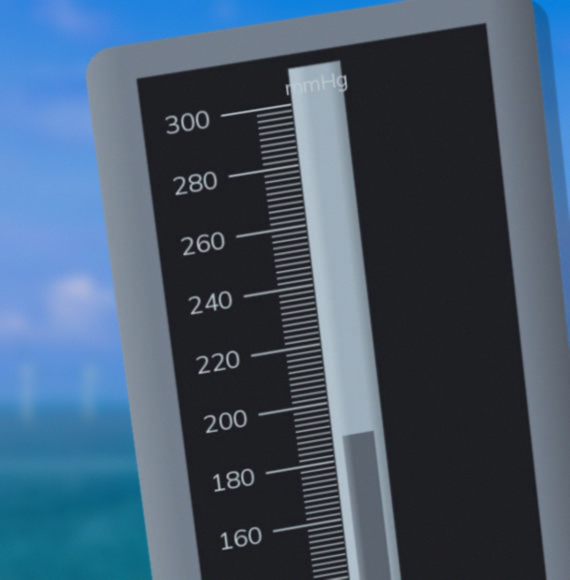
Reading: 188 mmHg
